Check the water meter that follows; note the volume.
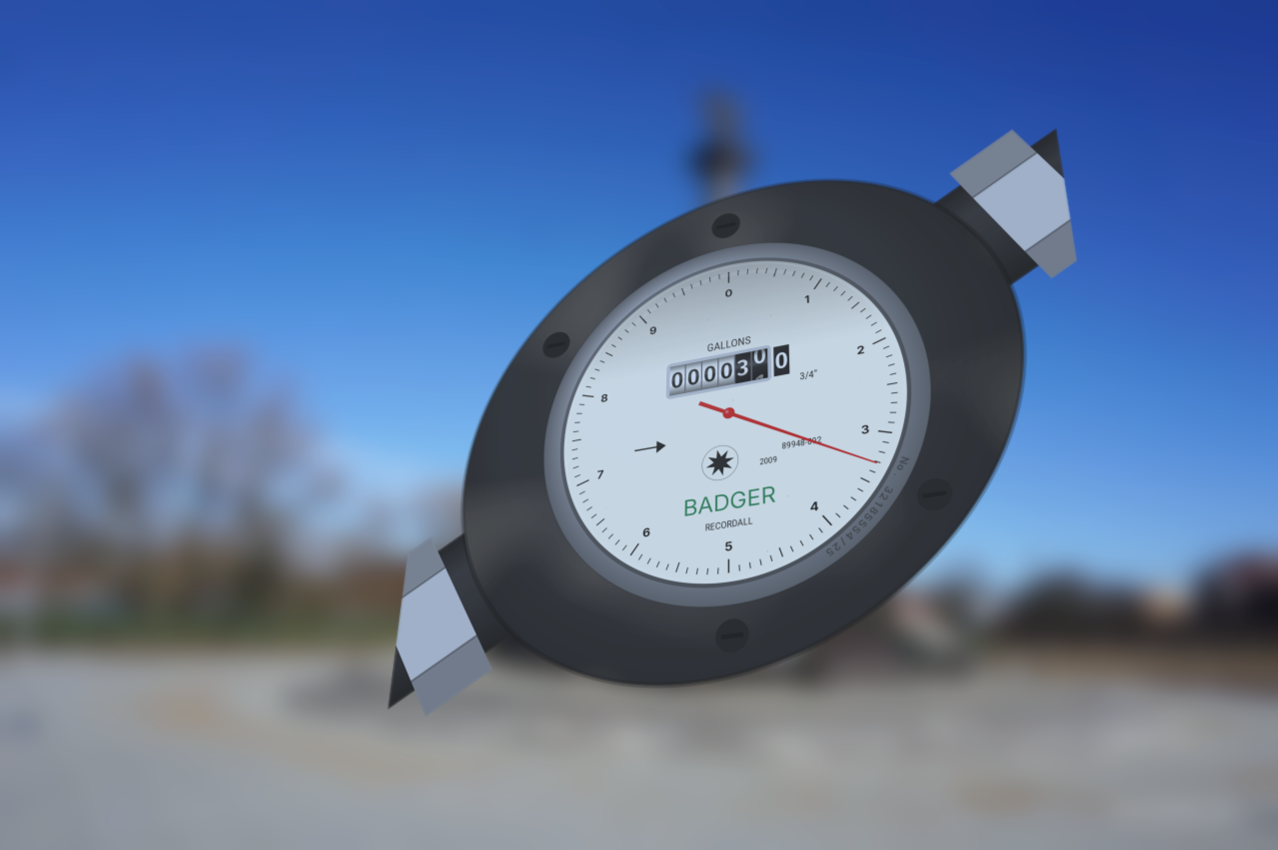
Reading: 303.3 gal
